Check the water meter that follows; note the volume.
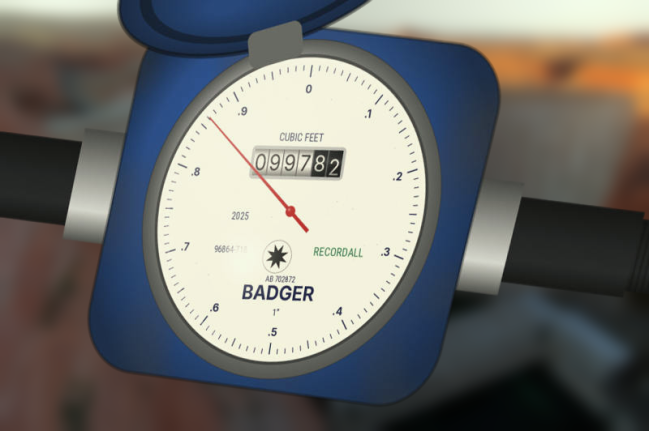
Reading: 99781.86 ft³
